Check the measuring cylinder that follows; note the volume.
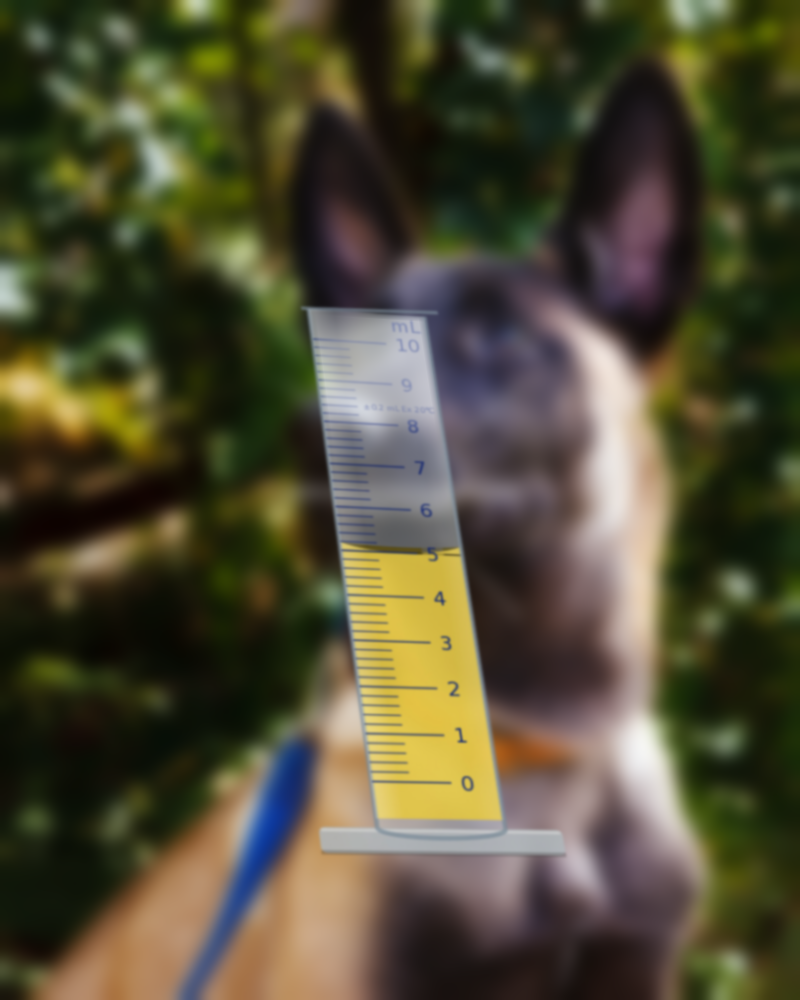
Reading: 5 mL
